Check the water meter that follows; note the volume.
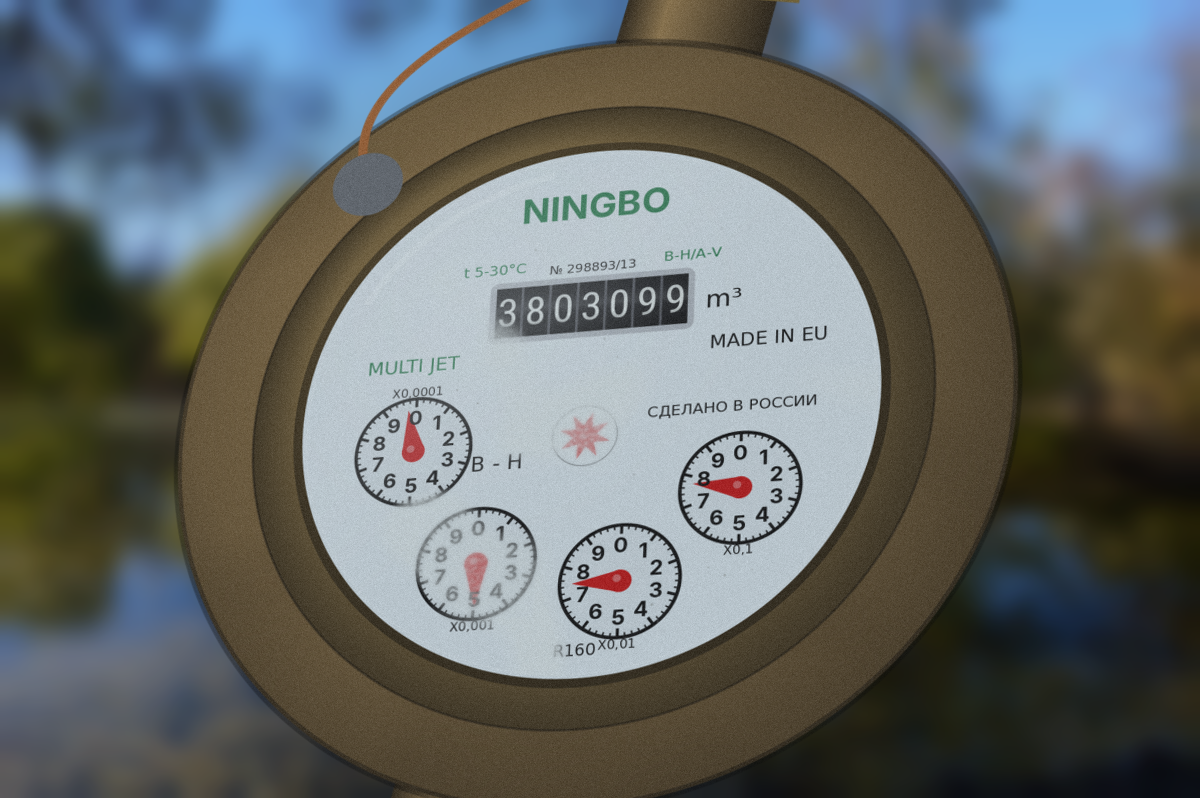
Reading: 3803099.7749 m³
